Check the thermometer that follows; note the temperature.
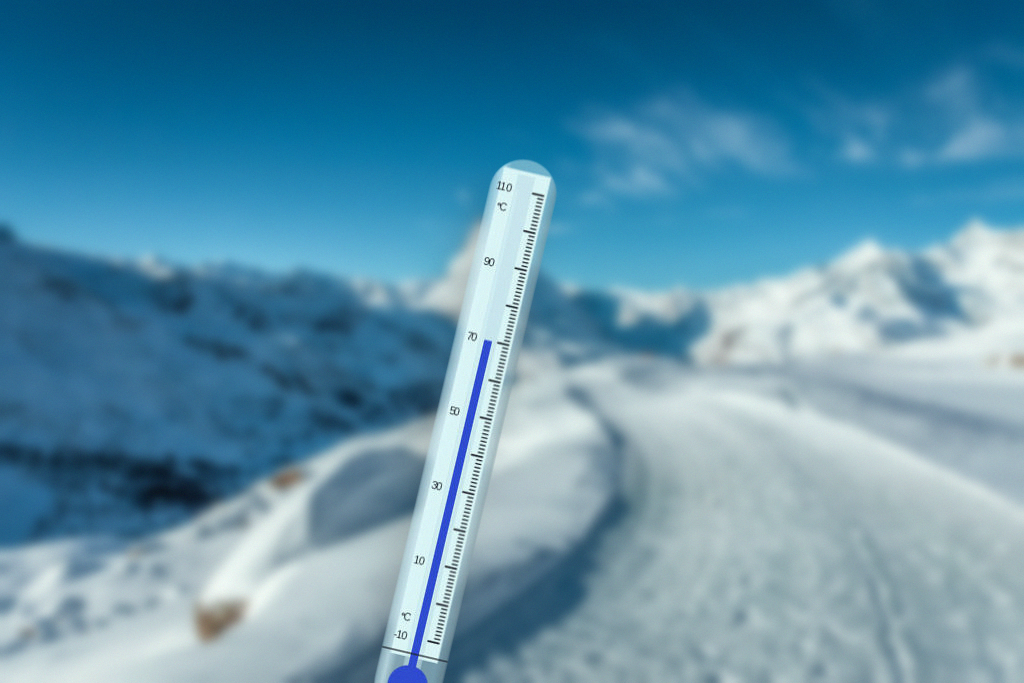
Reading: 70 °C
